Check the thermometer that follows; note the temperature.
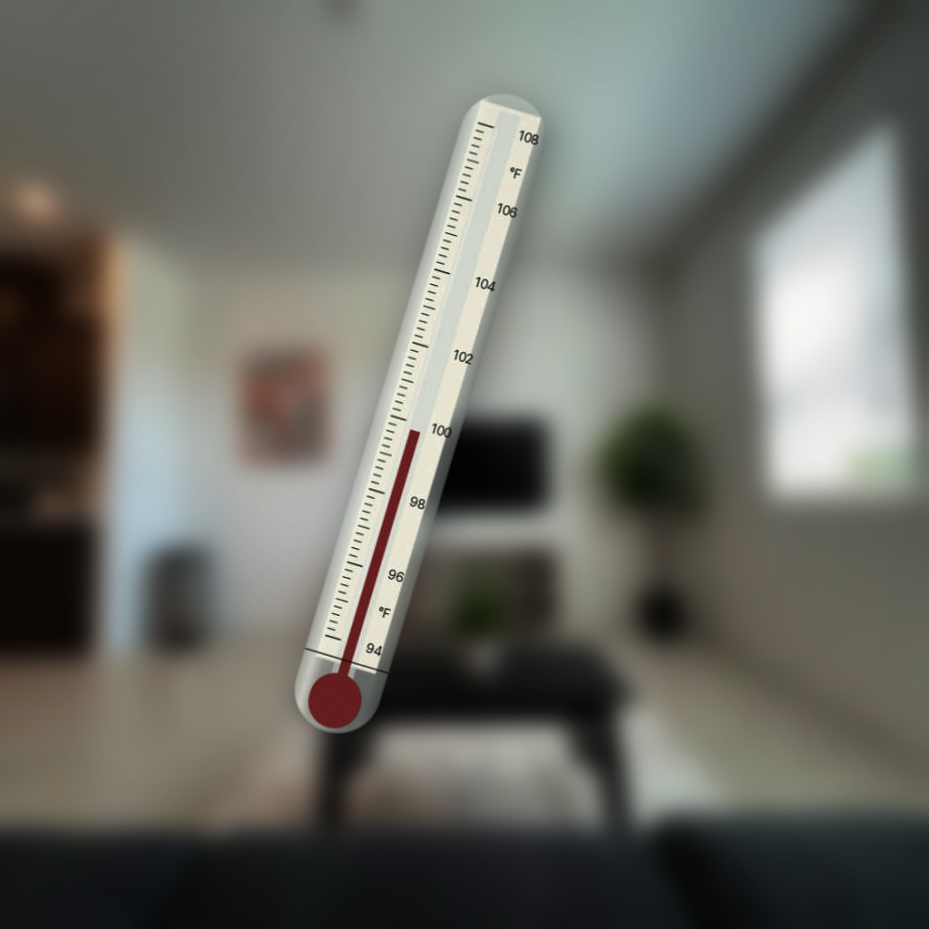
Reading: 99.8 °F
